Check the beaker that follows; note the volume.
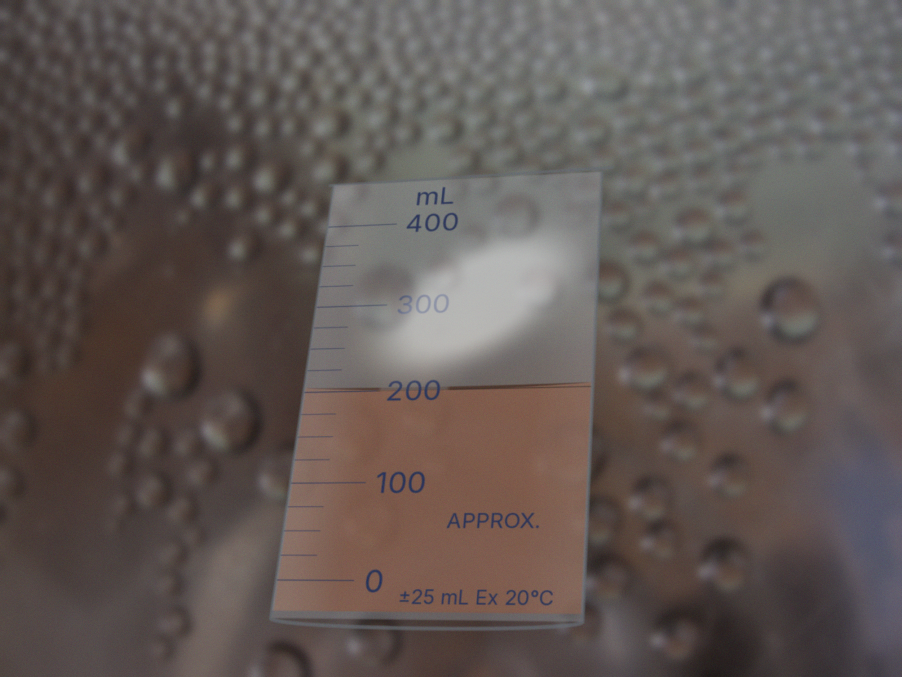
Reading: 200 mL
